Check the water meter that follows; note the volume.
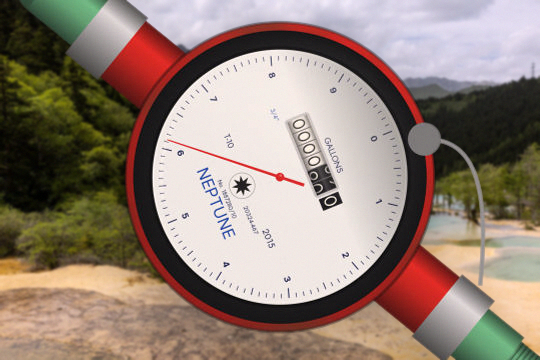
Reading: 896.1 gal
